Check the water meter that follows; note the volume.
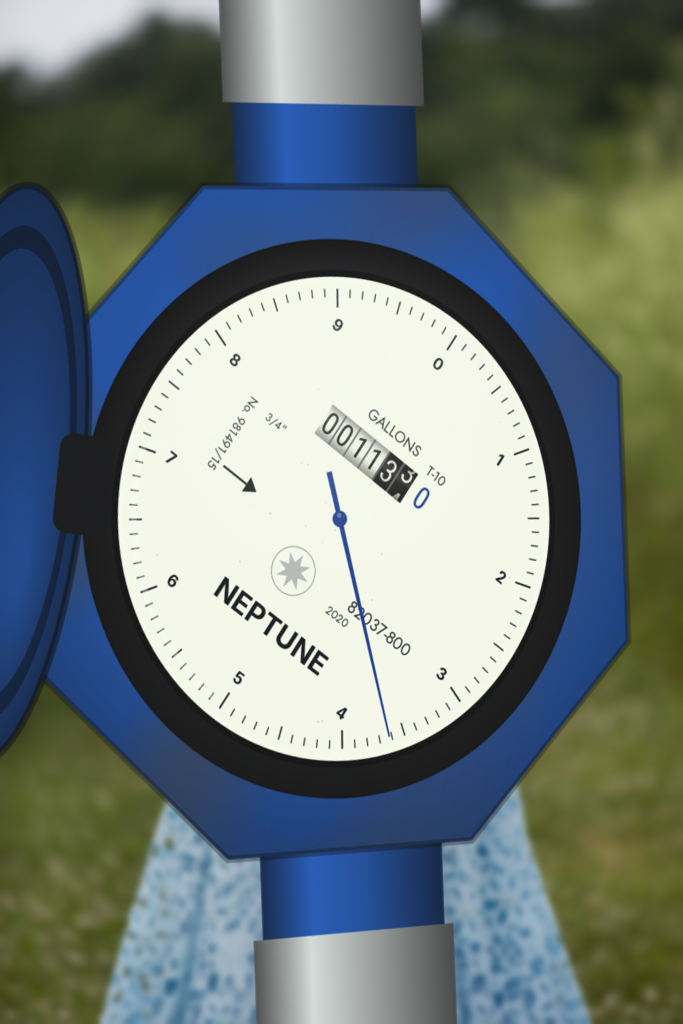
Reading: 11333.6 gal
